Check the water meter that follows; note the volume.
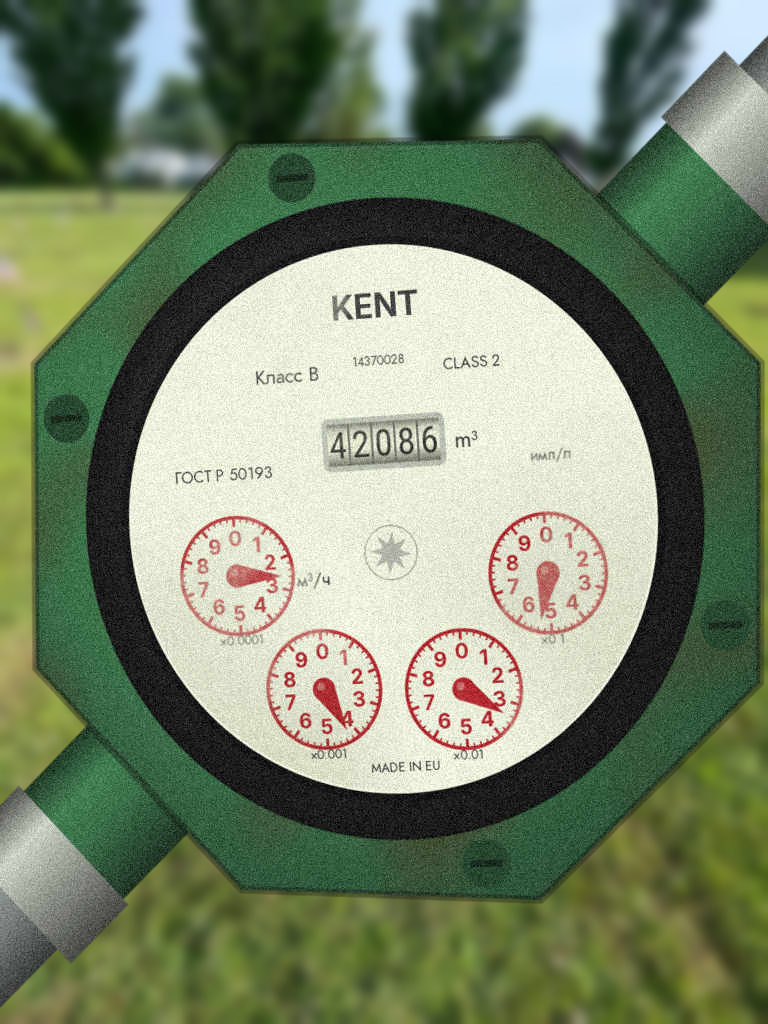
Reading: 42086.5342 m³
